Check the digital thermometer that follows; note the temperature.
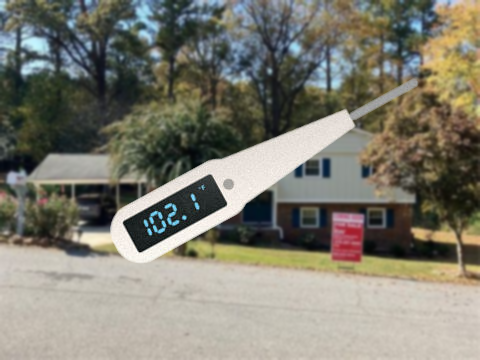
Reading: 102.1 °F
